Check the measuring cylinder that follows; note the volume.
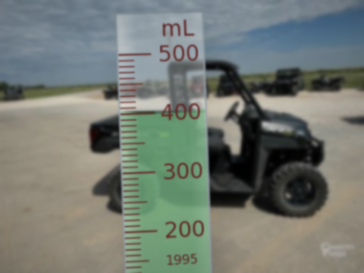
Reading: 400 mL
